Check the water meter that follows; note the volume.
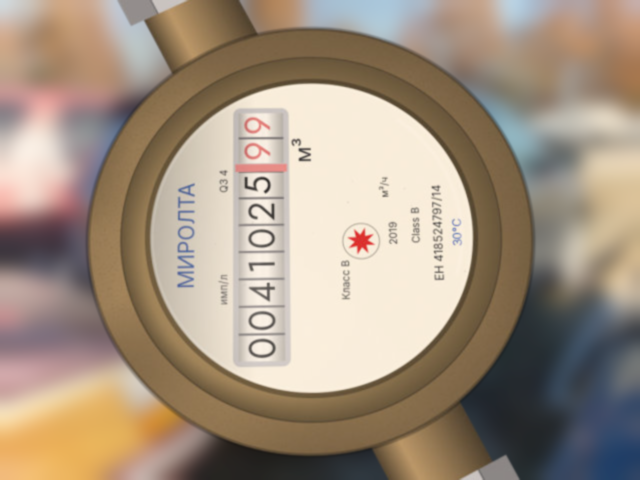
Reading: 41025.99 m³
